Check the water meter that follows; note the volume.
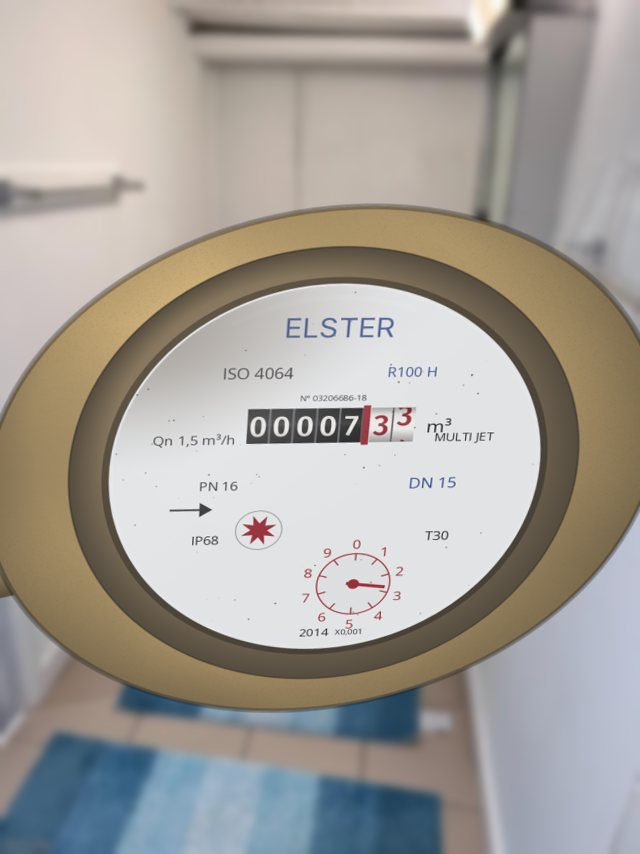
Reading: 7.332 m³
